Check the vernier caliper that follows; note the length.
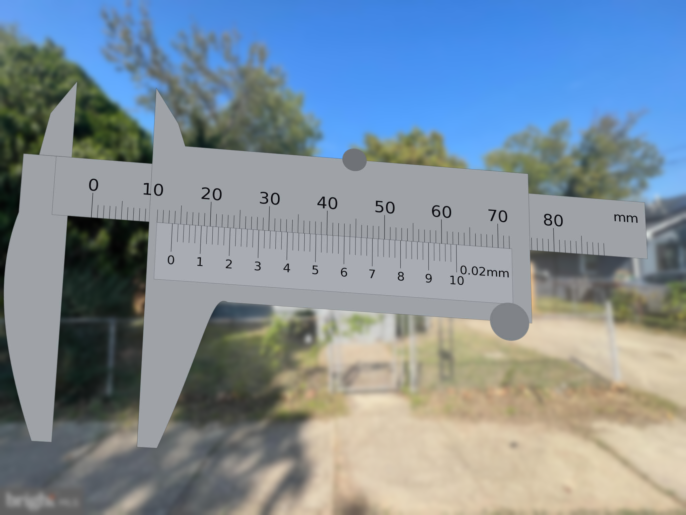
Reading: 13.6 mm
